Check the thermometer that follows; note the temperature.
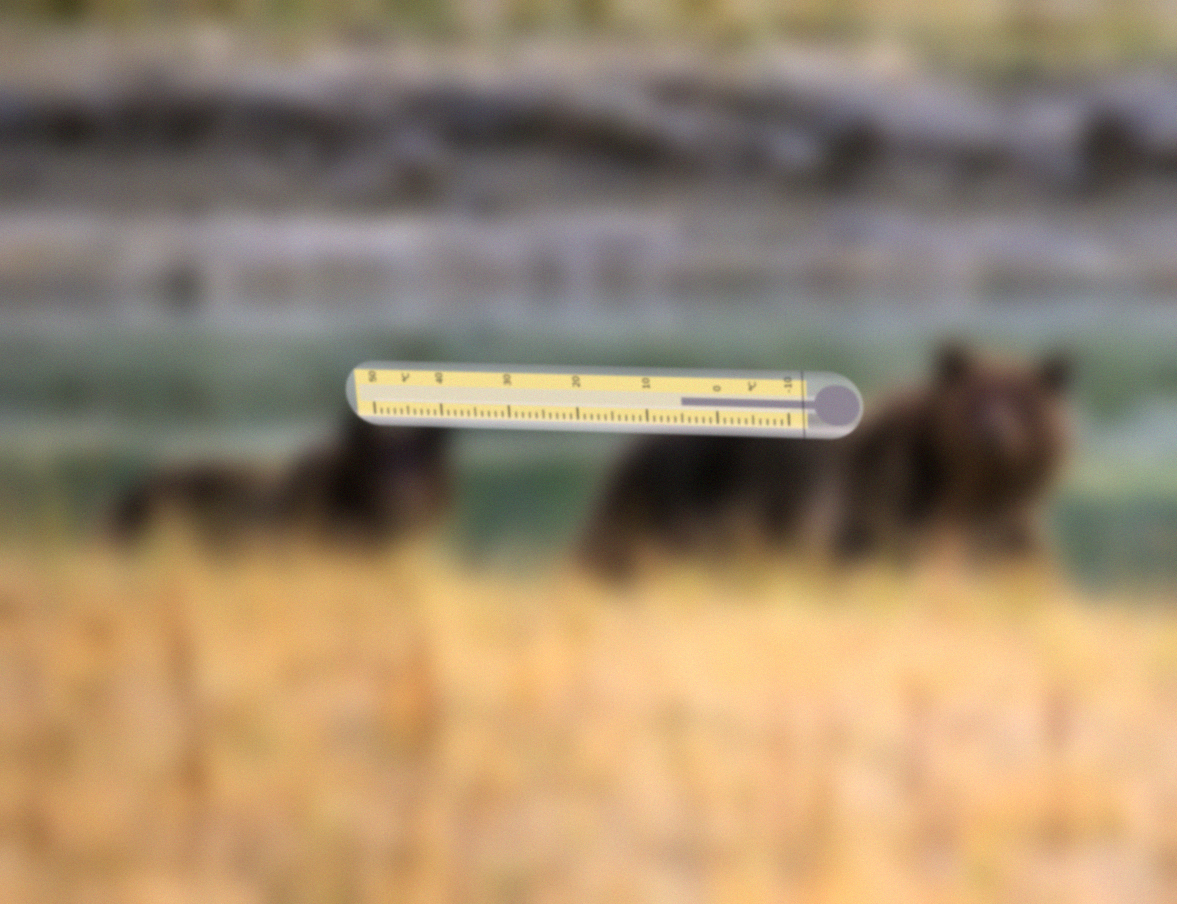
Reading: 5 °C
